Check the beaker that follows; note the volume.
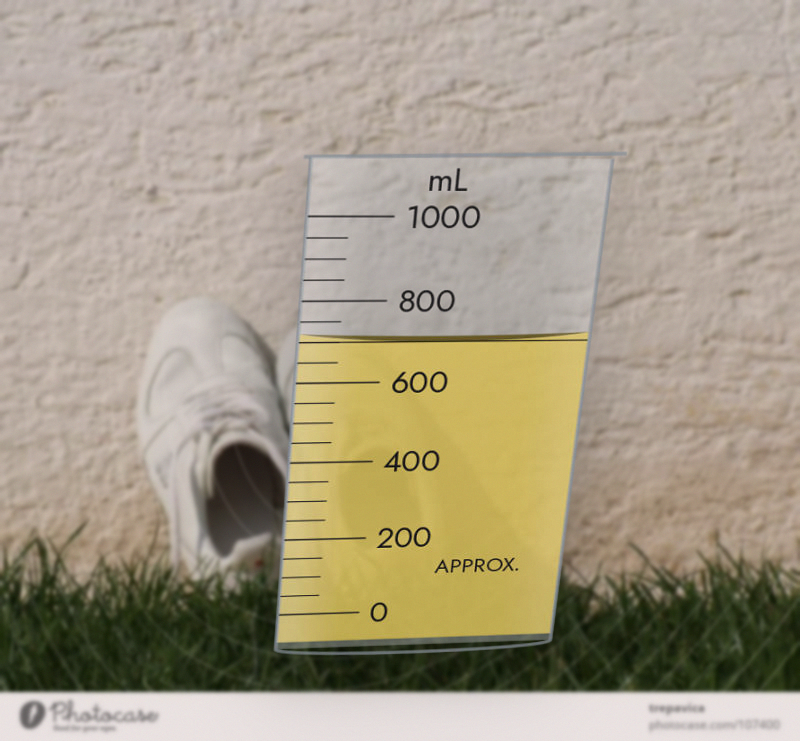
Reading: 700 mL
